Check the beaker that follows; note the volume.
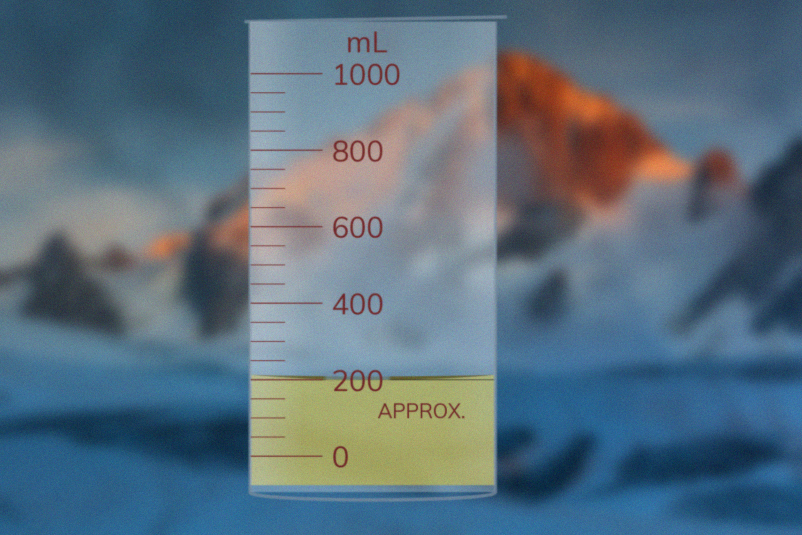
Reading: 200 mL
